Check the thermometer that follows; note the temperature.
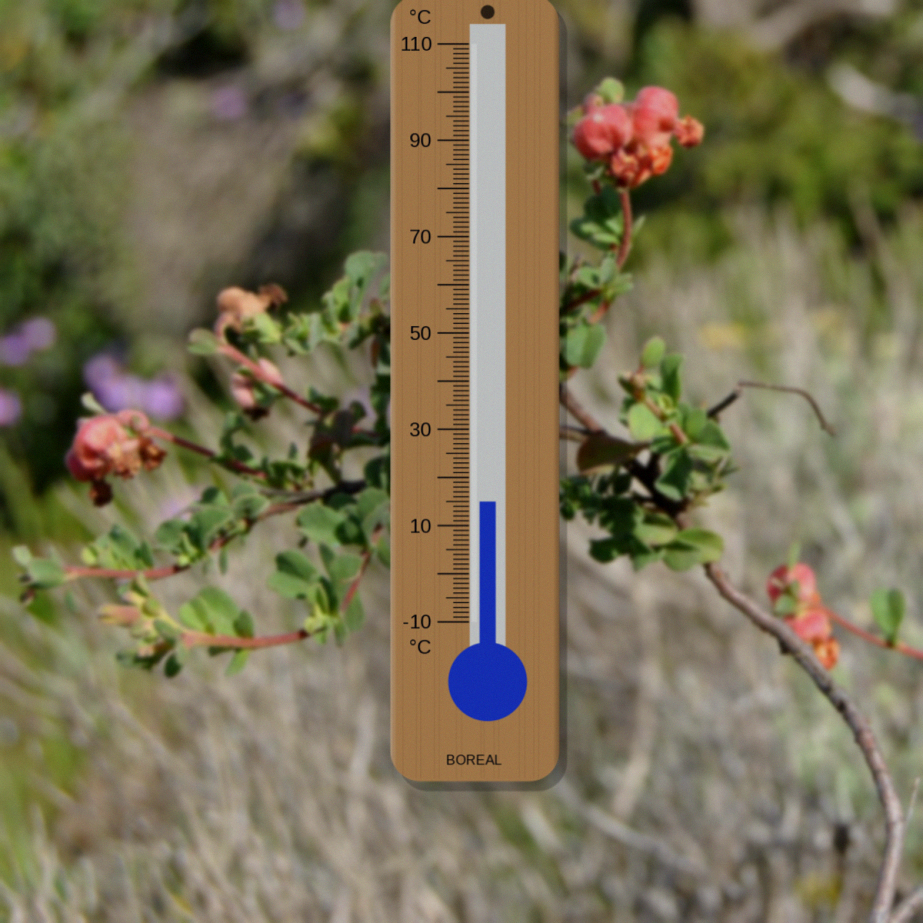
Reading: 15 °C
